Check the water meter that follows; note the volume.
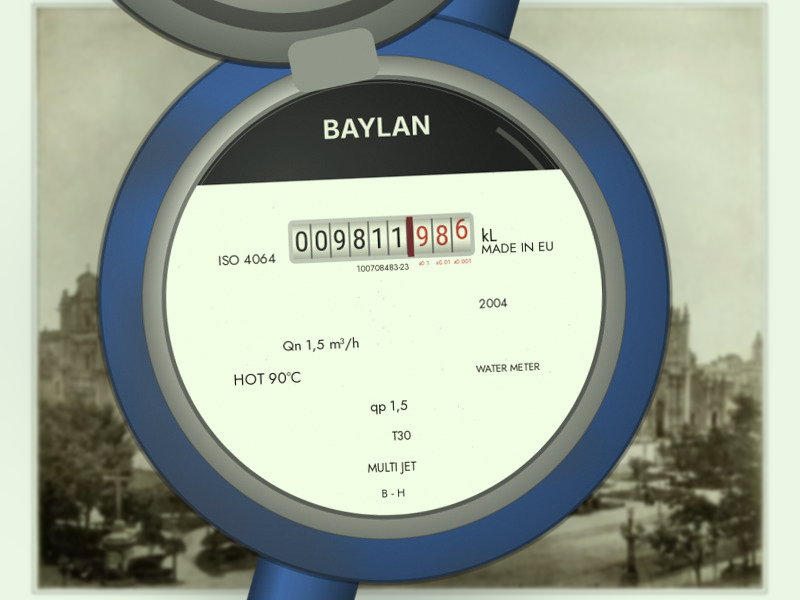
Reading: 9811.986 kL
